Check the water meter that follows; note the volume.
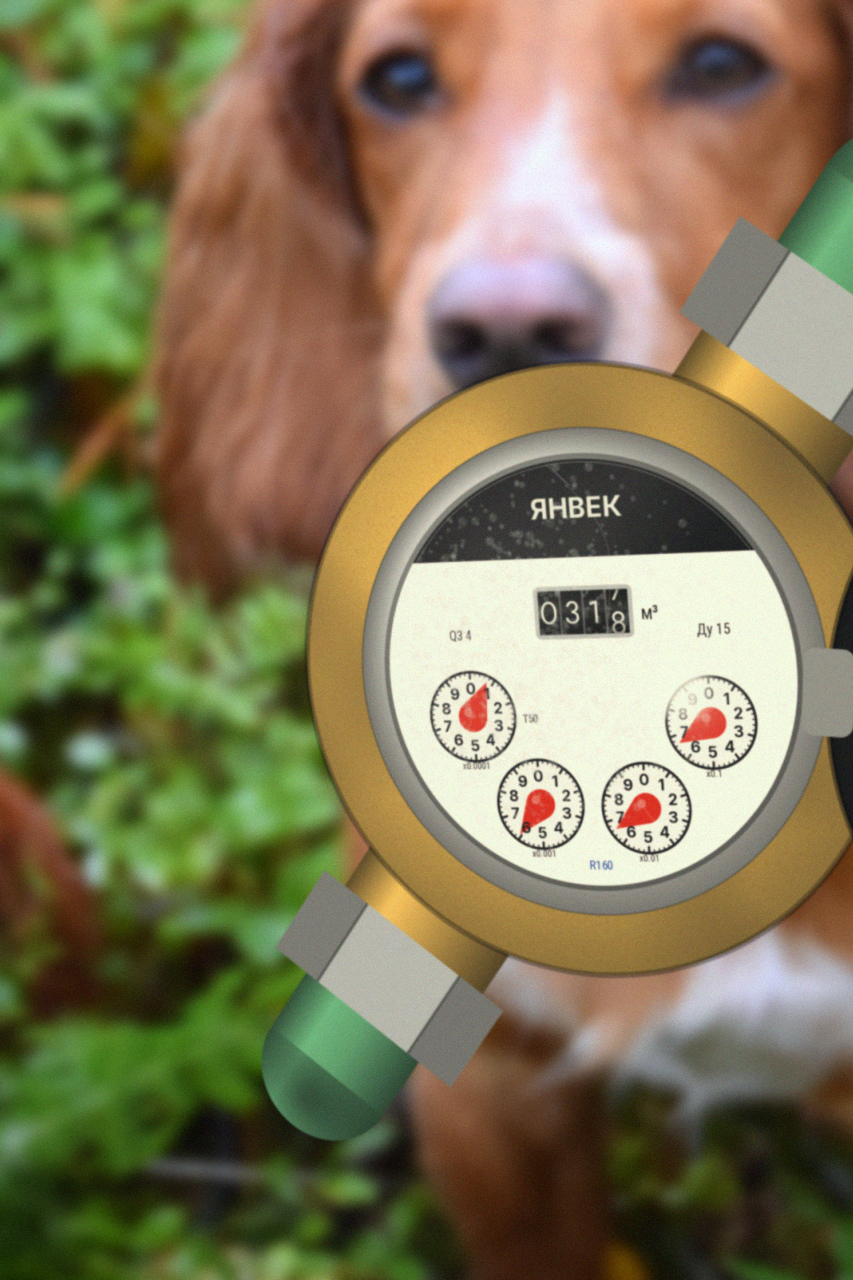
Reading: 317.6660 m³
